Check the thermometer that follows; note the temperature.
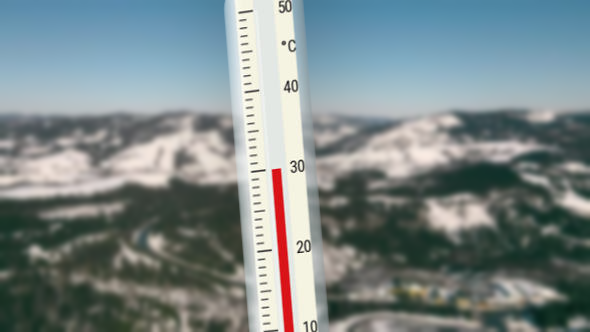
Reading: 30 °C
